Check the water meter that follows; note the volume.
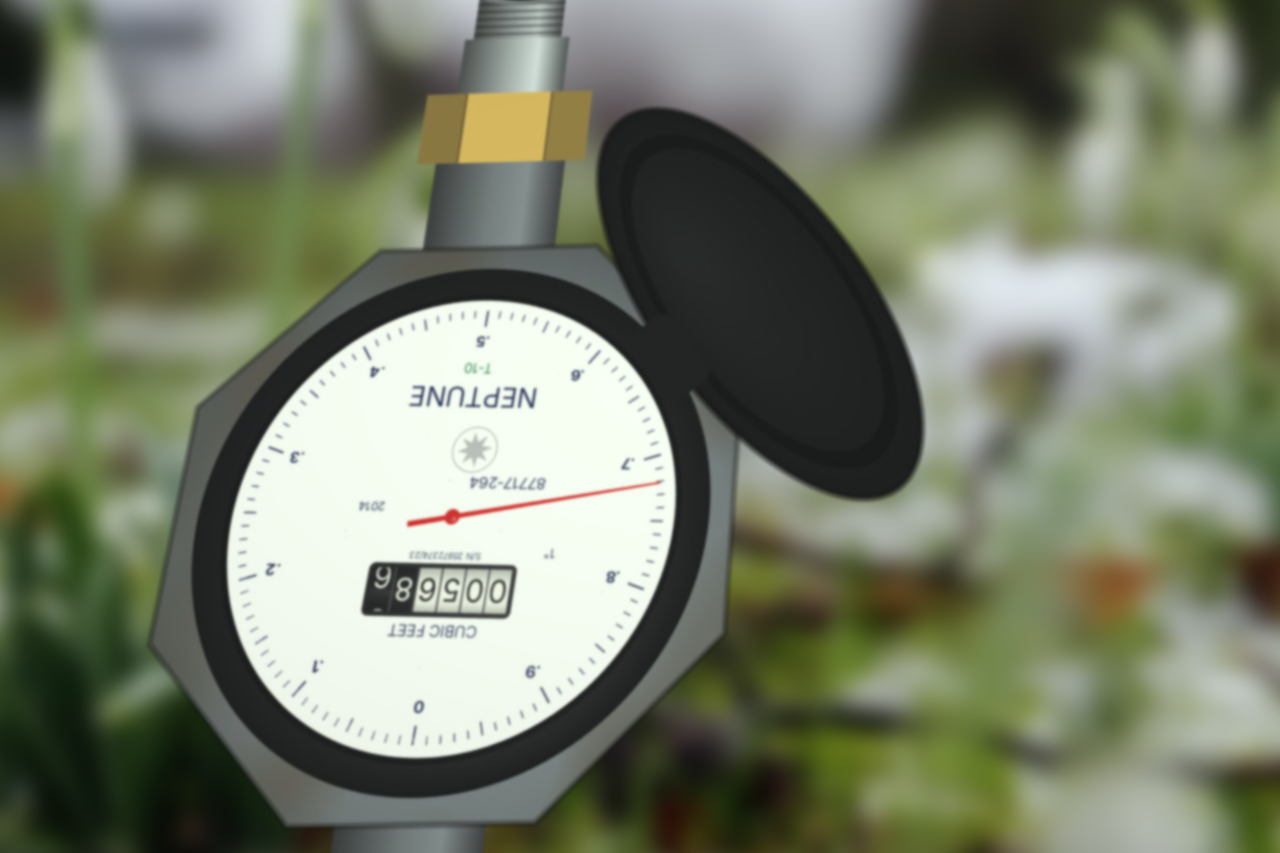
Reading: 5685.72 ft³
